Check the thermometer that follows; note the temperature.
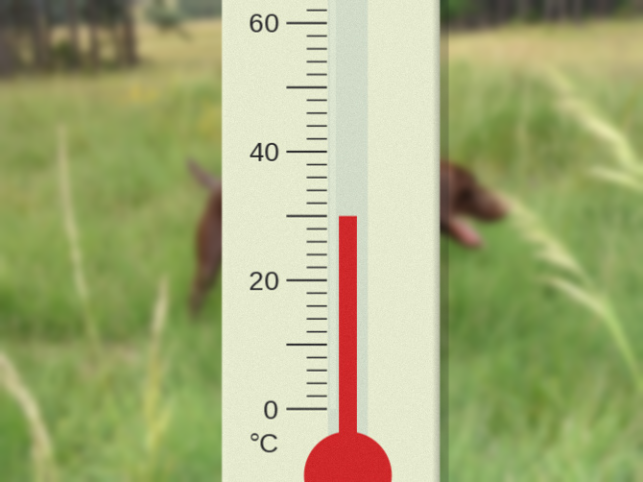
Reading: 30 °C
